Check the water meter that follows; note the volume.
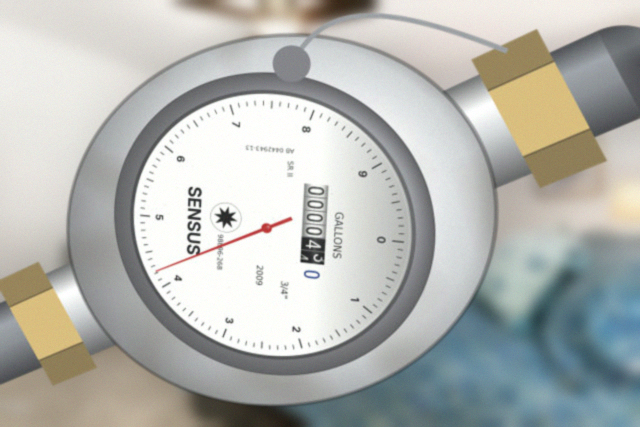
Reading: 434.2 gal
